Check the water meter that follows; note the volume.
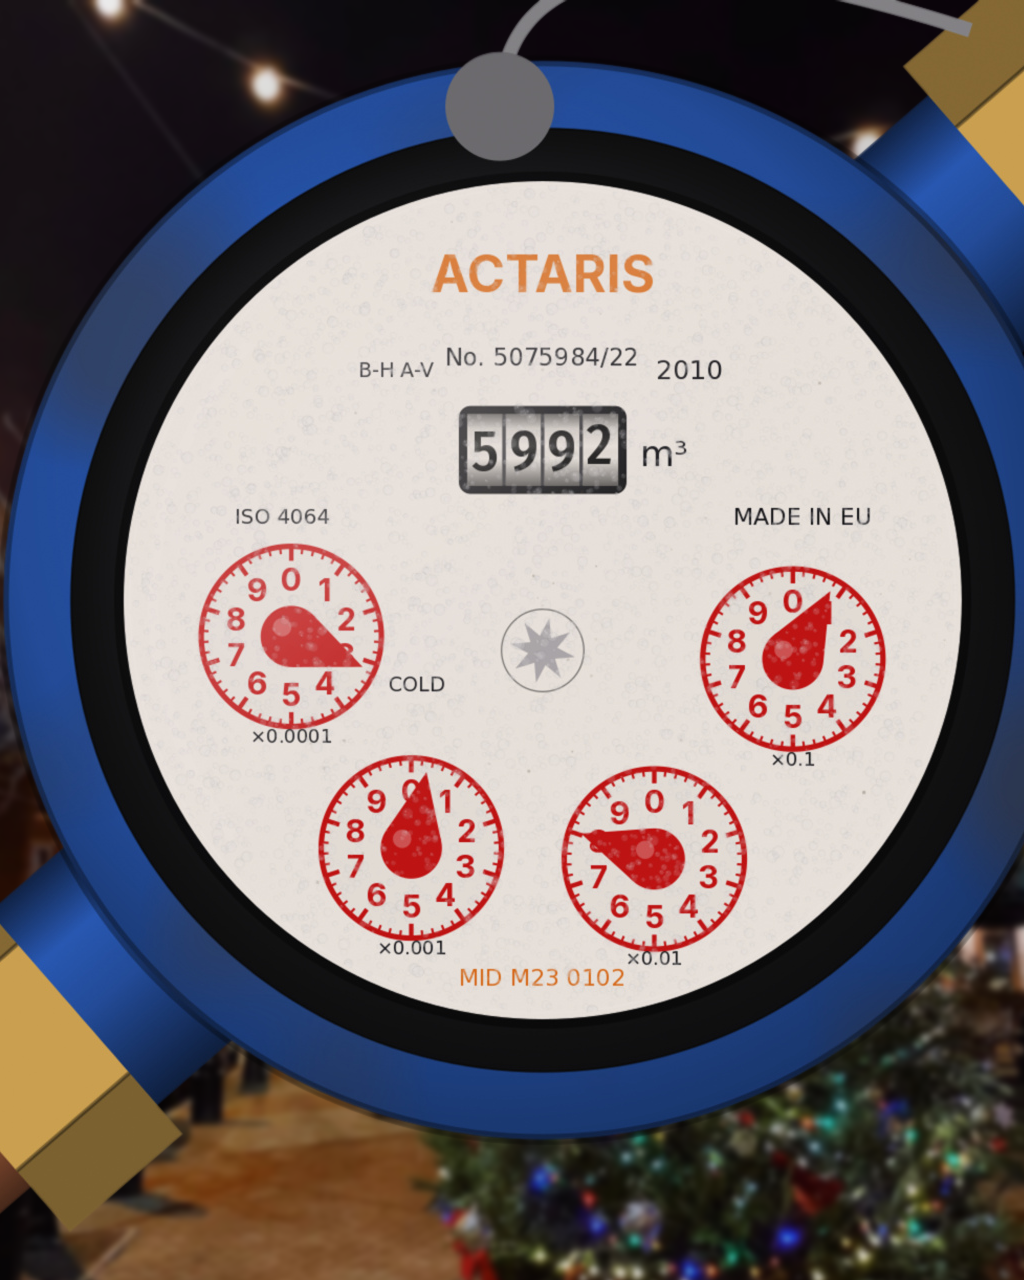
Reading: 5992.0803 m³
